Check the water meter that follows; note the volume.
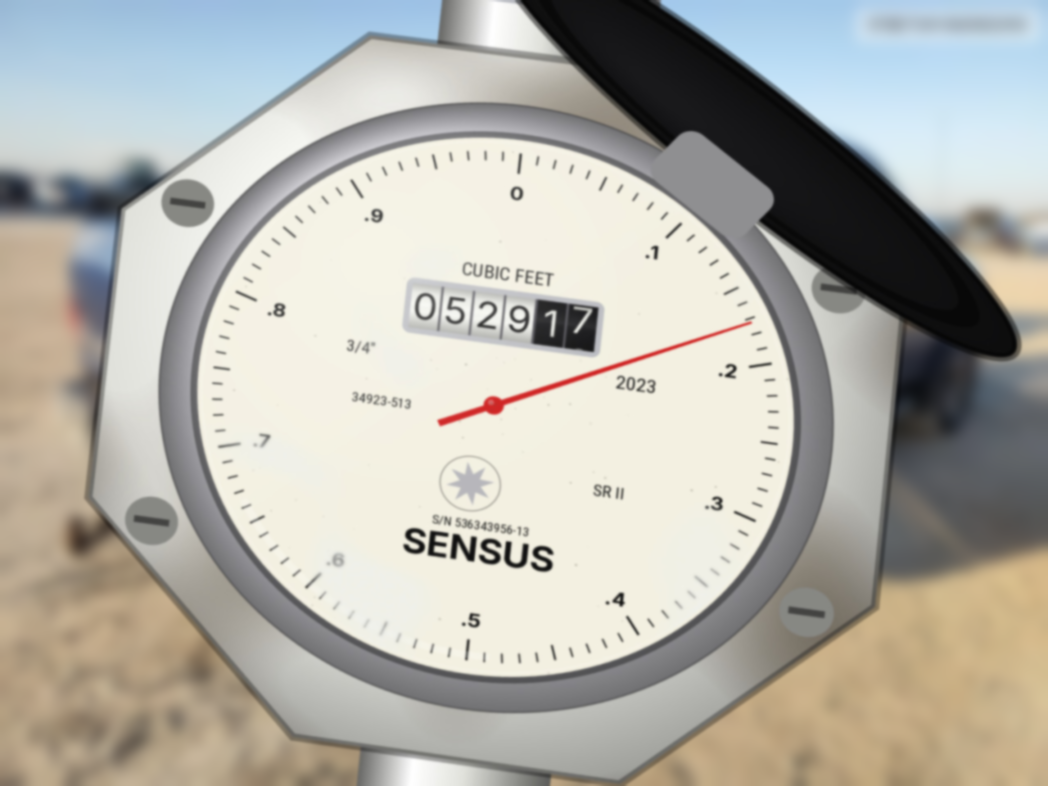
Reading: 52917.17 ft³
